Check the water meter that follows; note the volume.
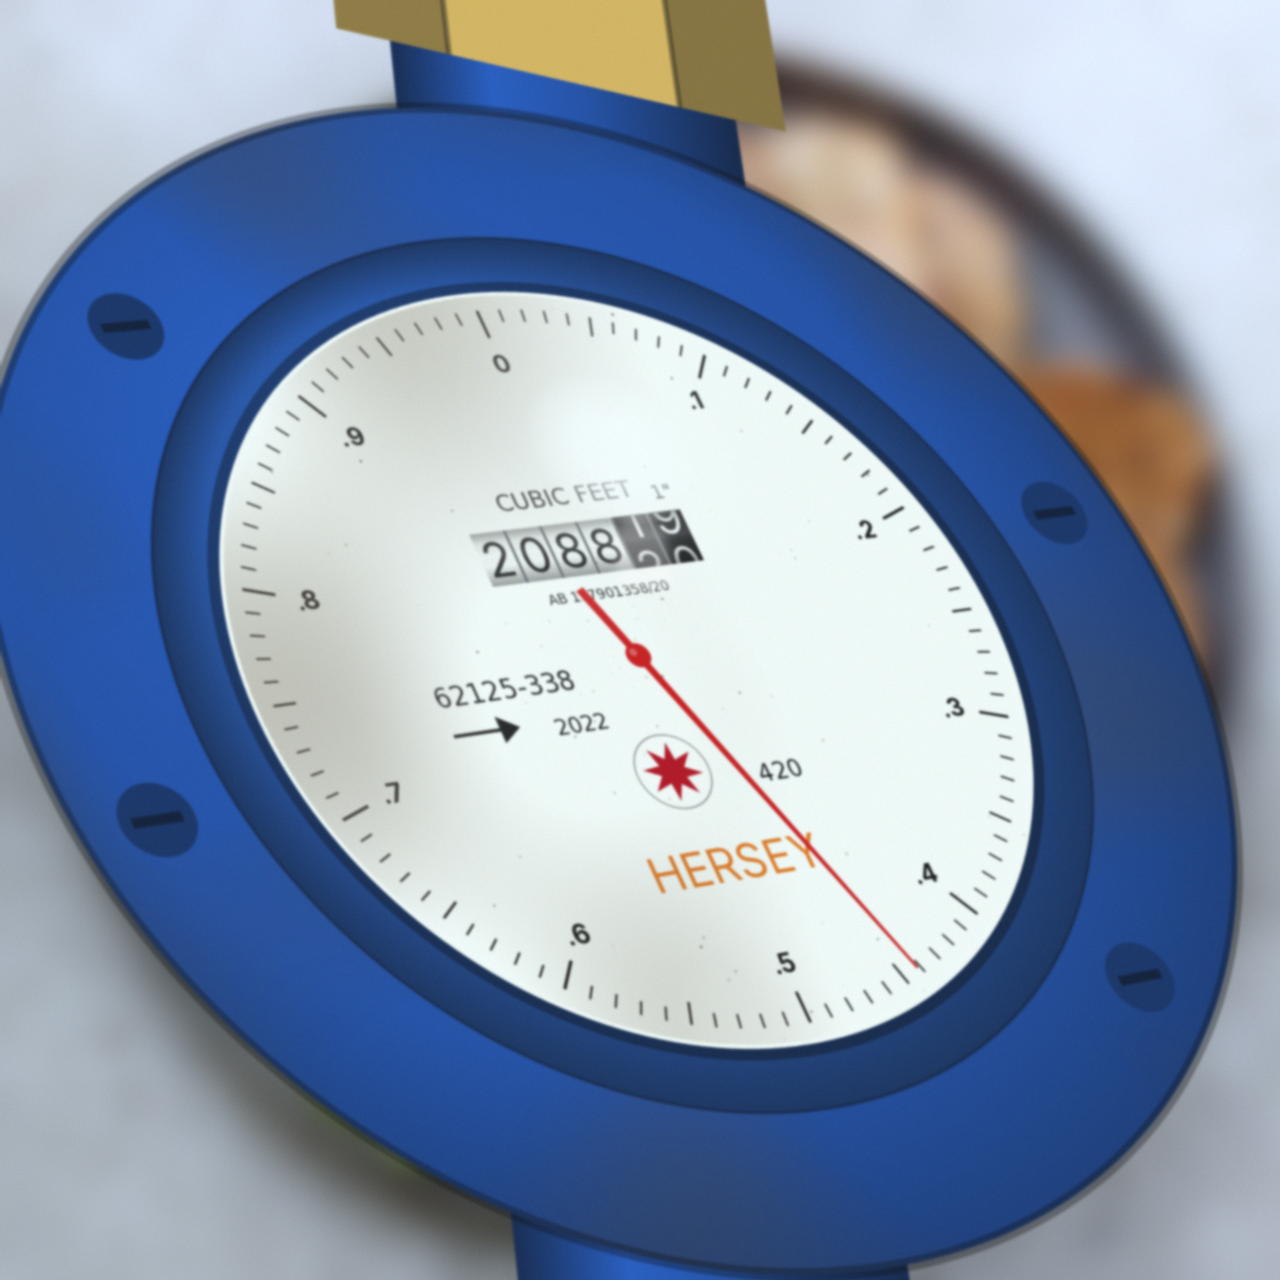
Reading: 208819.44 ft³
